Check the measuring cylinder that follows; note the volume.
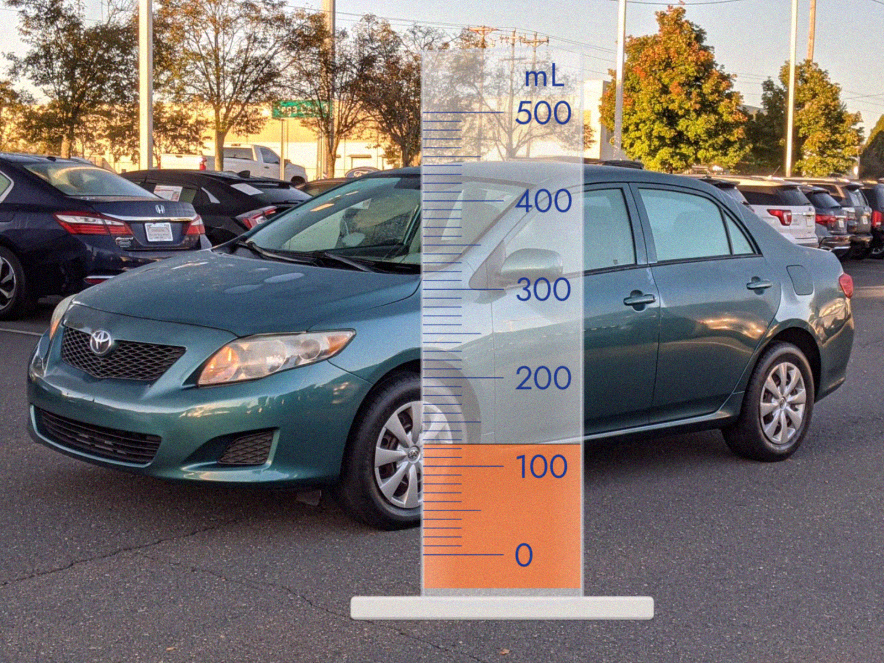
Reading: 125 mL
